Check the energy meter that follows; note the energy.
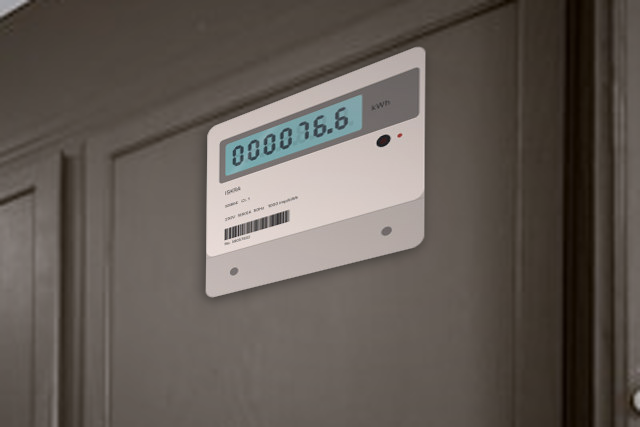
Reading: 76.6 kWh
